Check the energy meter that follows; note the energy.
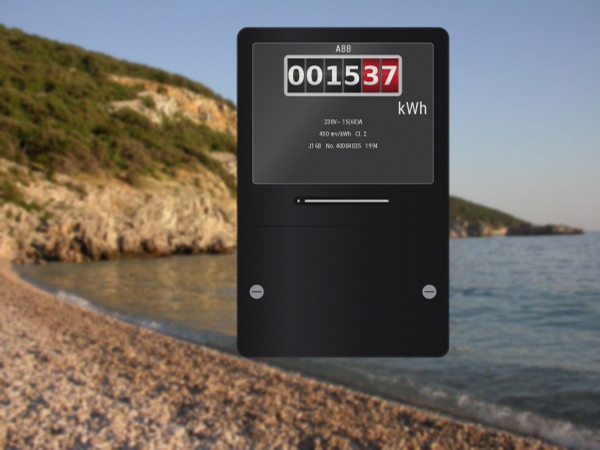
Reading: 15.37 kWh
